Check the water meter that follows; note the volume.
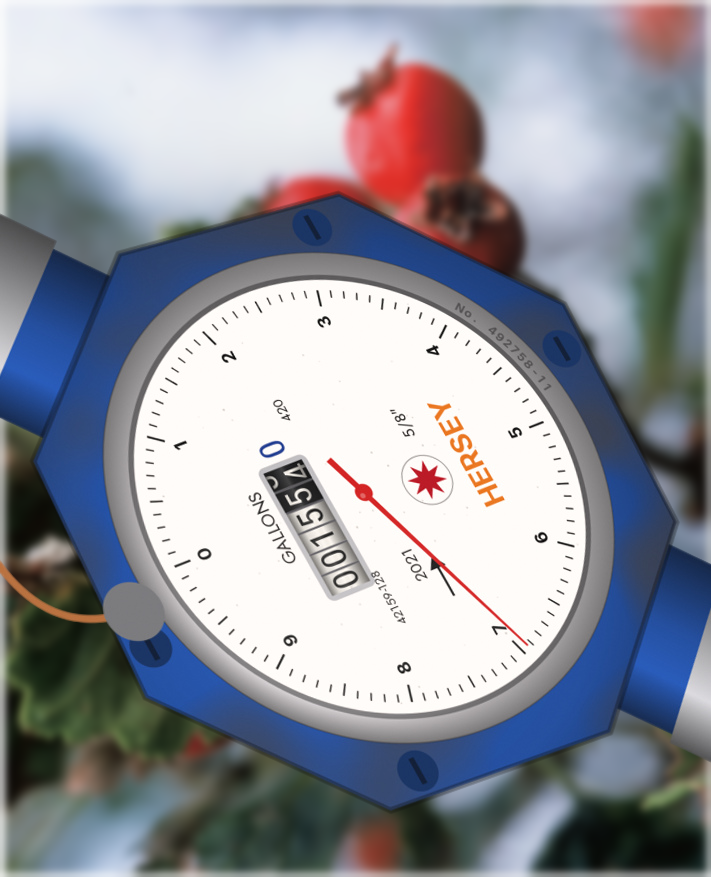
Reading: 15536.9 gal
